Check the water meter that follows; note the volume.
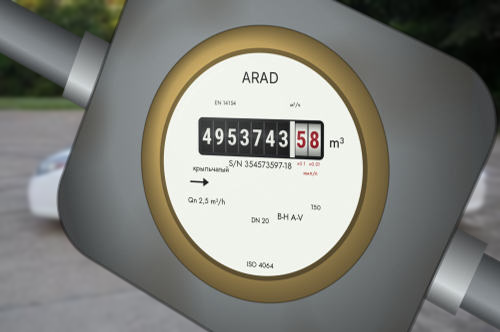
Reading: 4953743.58 m³
